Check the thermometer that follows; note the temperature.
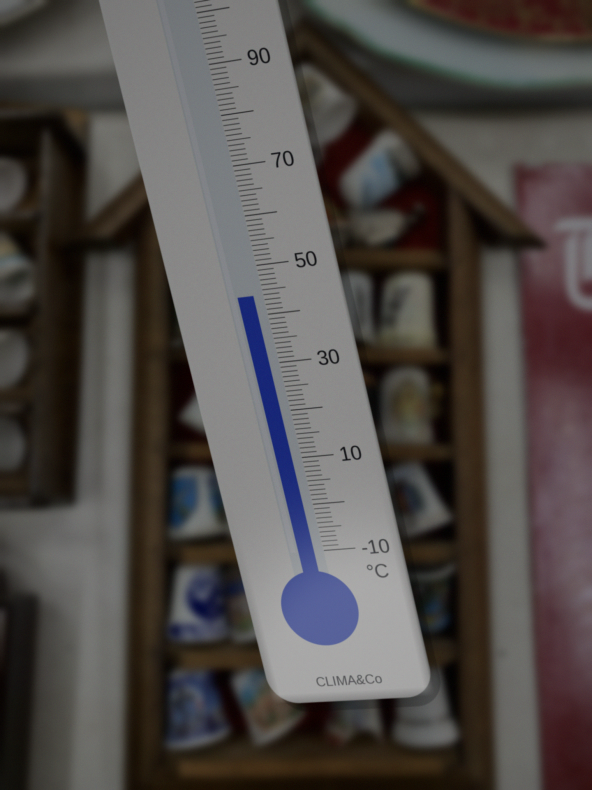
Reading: 44 °C
